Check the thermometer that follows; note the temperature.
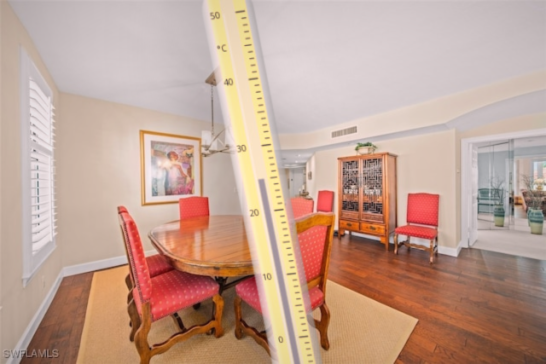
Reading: 25 °C
